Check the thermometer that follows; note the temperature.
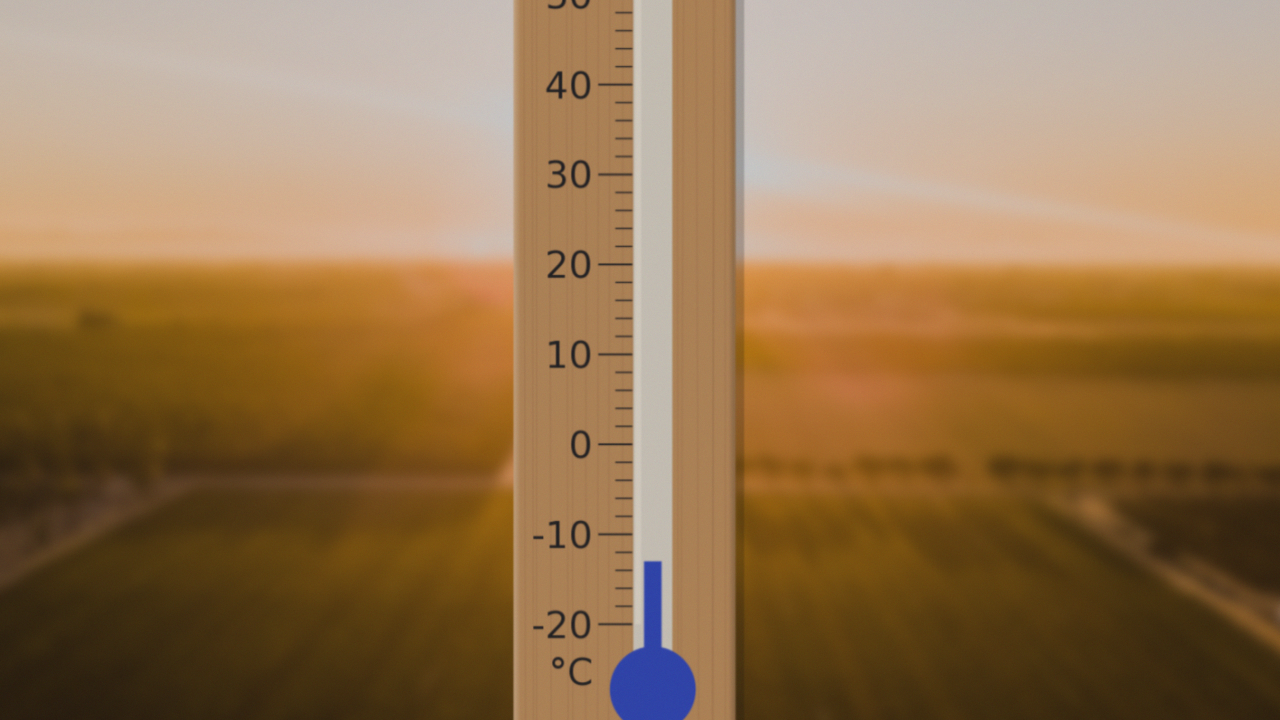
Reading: -13 °C
